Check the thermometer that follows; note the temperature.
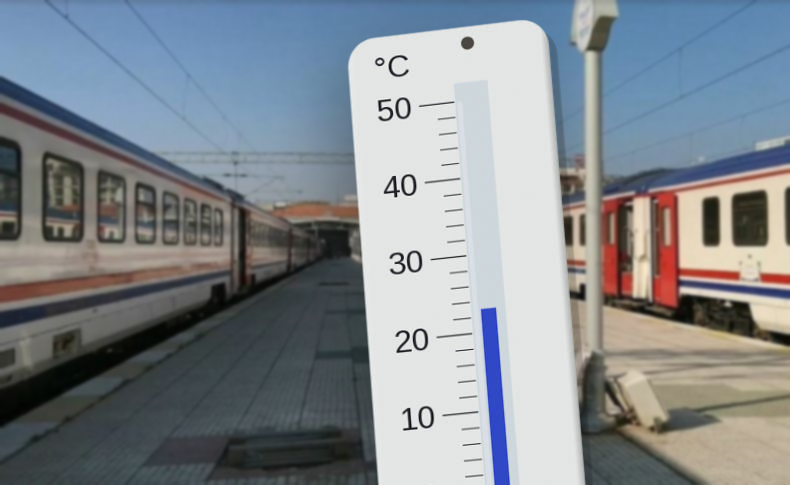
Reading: 23 °C
